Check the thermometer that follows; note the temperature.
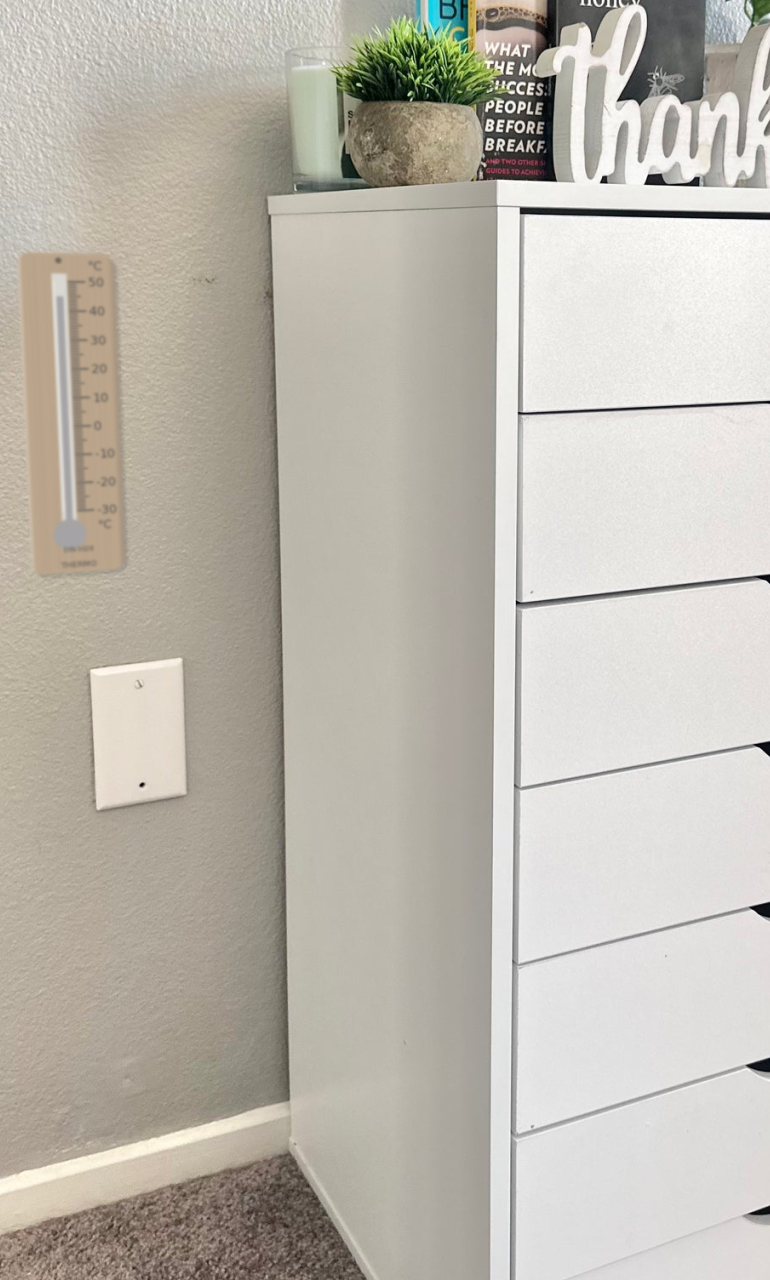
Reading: 45 °C
